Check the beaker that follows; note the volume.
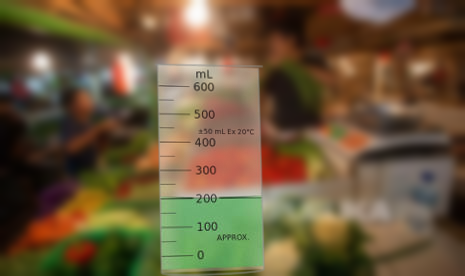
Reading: 200 mL
